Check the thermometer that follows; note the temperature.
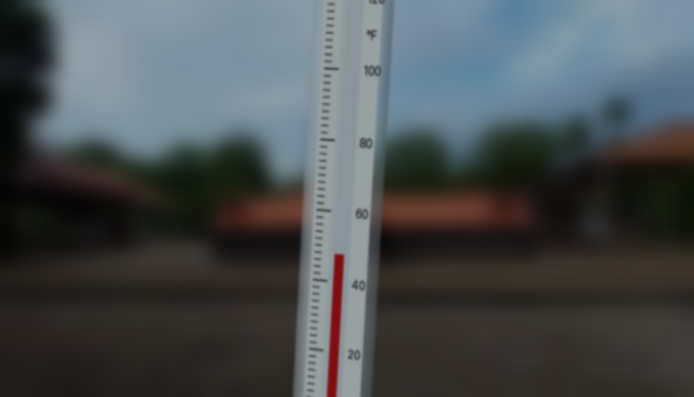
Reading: 48 °F
